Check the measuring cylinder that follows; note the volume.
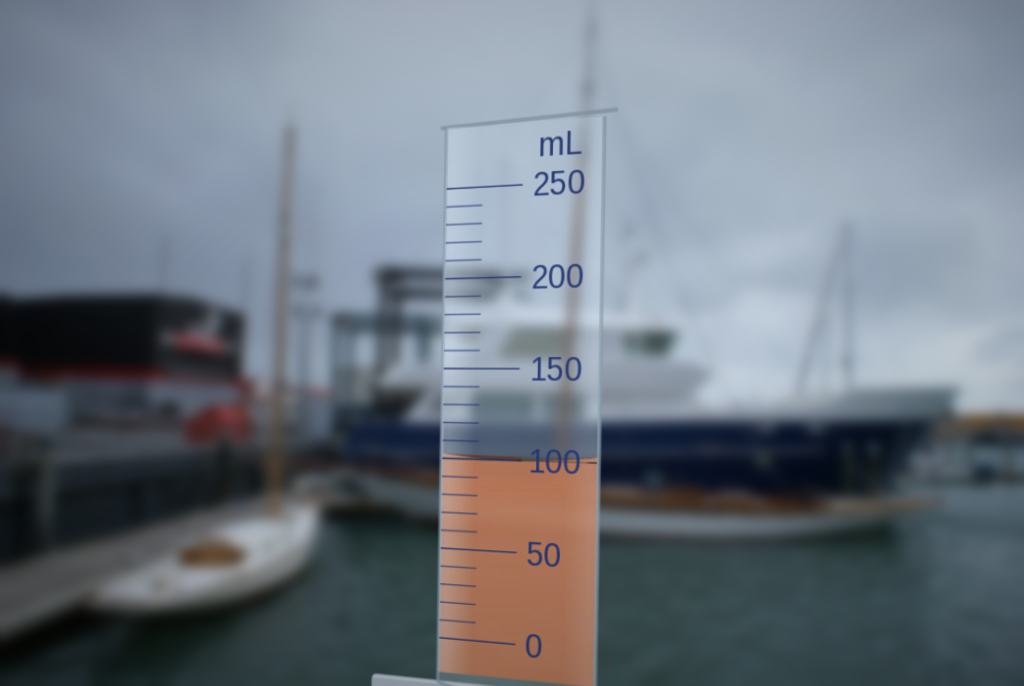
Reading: 100 mL
